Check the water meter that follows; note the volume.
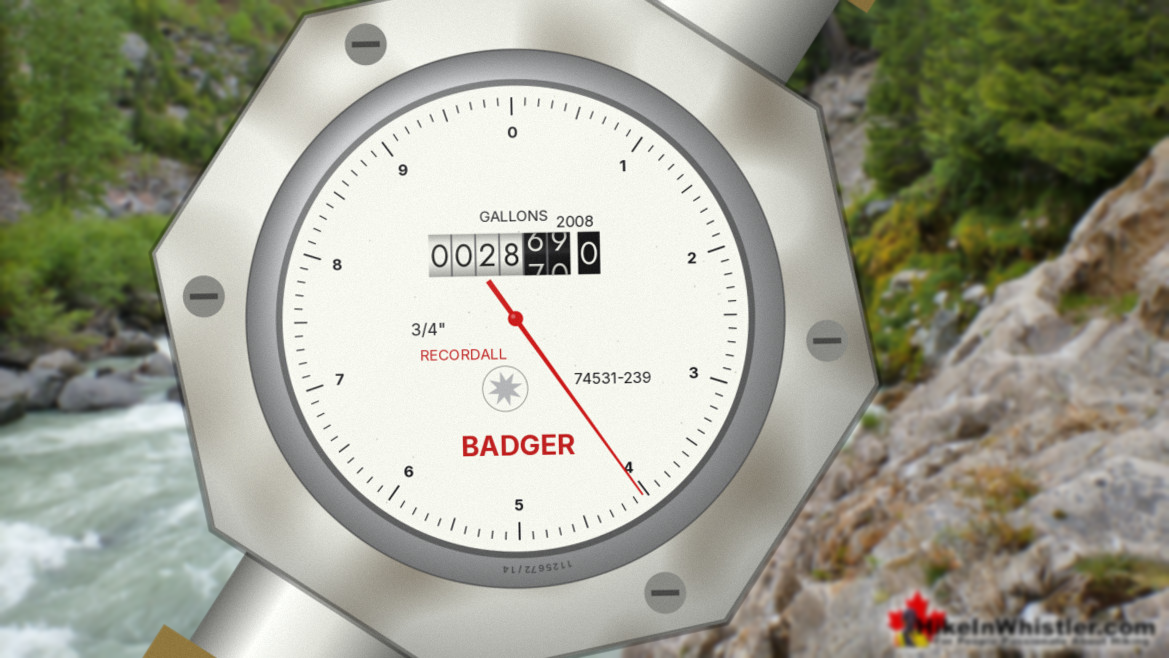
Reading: 28694.0 gal
